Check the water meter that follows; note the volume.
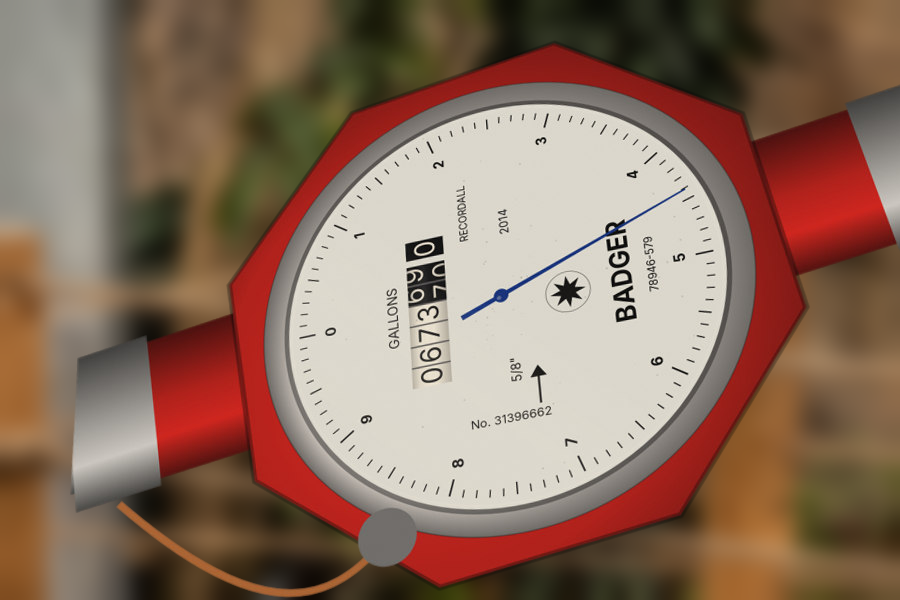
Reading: 673694.4 gal
